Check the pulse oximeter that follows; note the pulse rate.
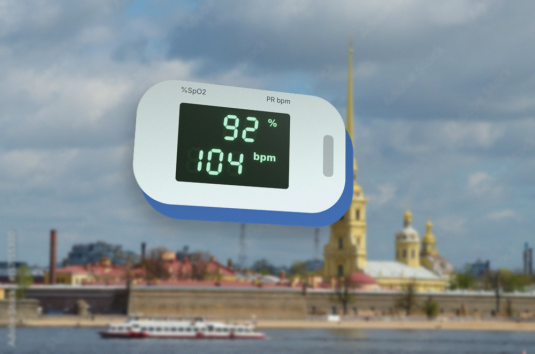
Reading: 104 bpm
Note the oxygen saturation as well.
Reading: 92 %
